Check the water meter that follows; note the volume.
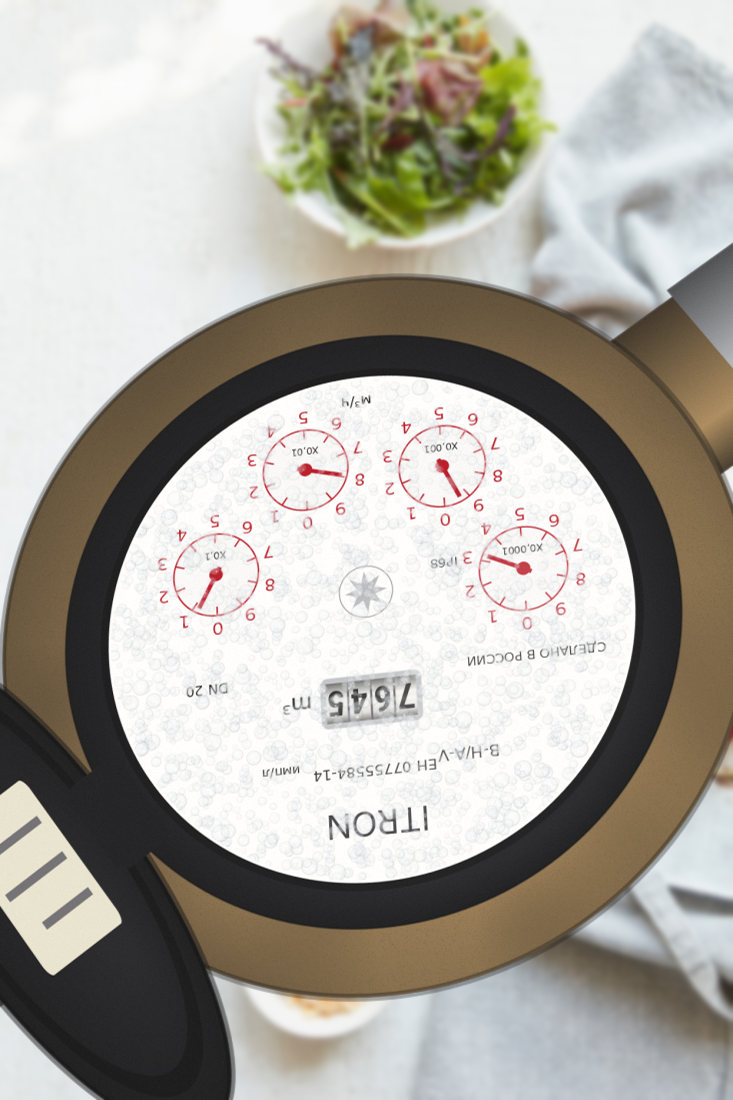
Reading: 7645.0793 m³
